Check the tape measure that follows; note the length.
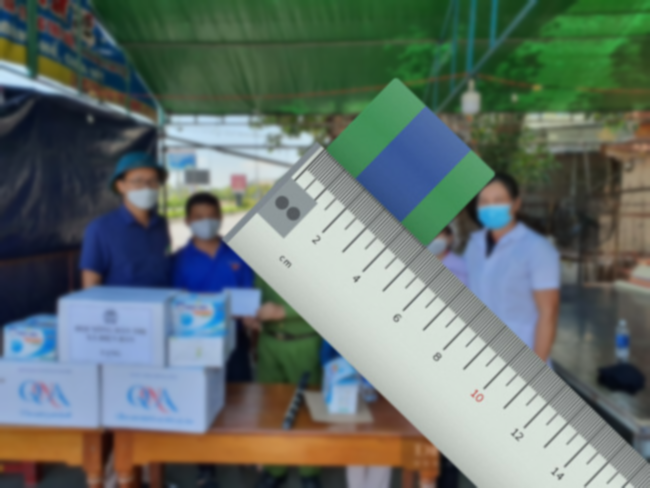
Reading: 5 cm
